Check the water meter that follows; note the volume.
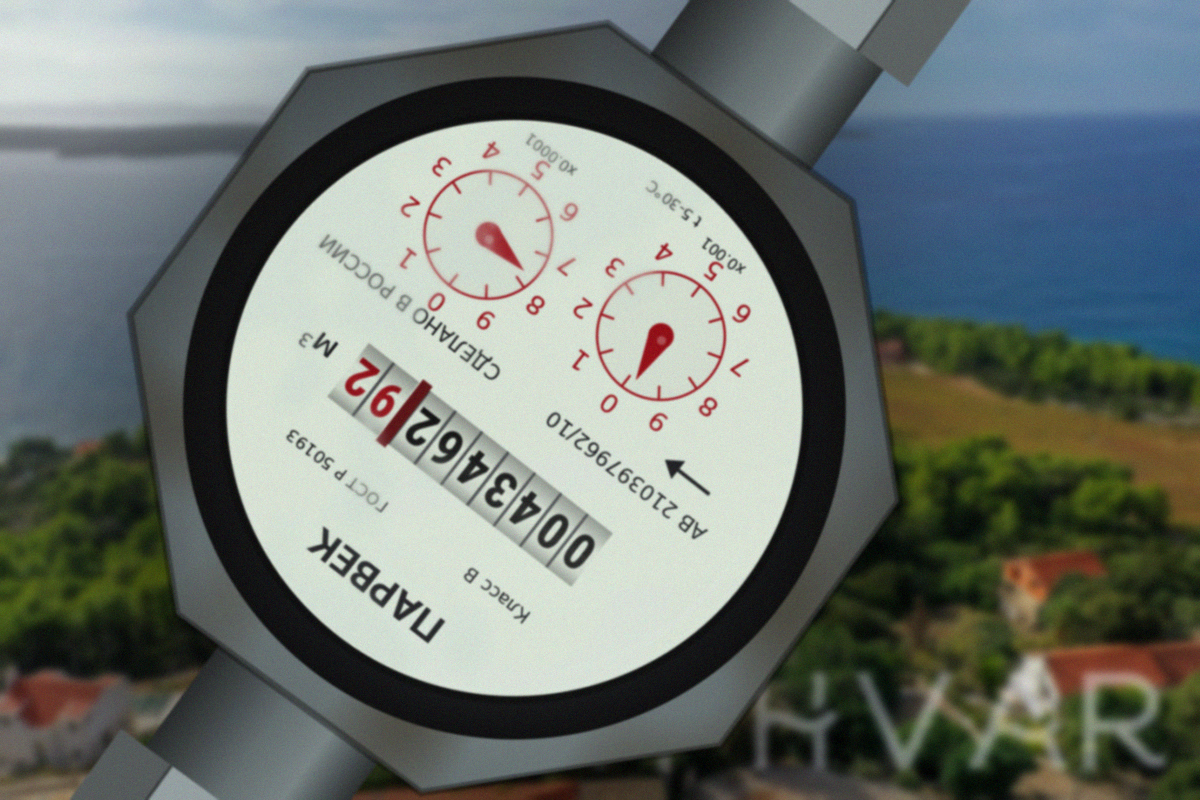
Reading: 43462.9197 m³
